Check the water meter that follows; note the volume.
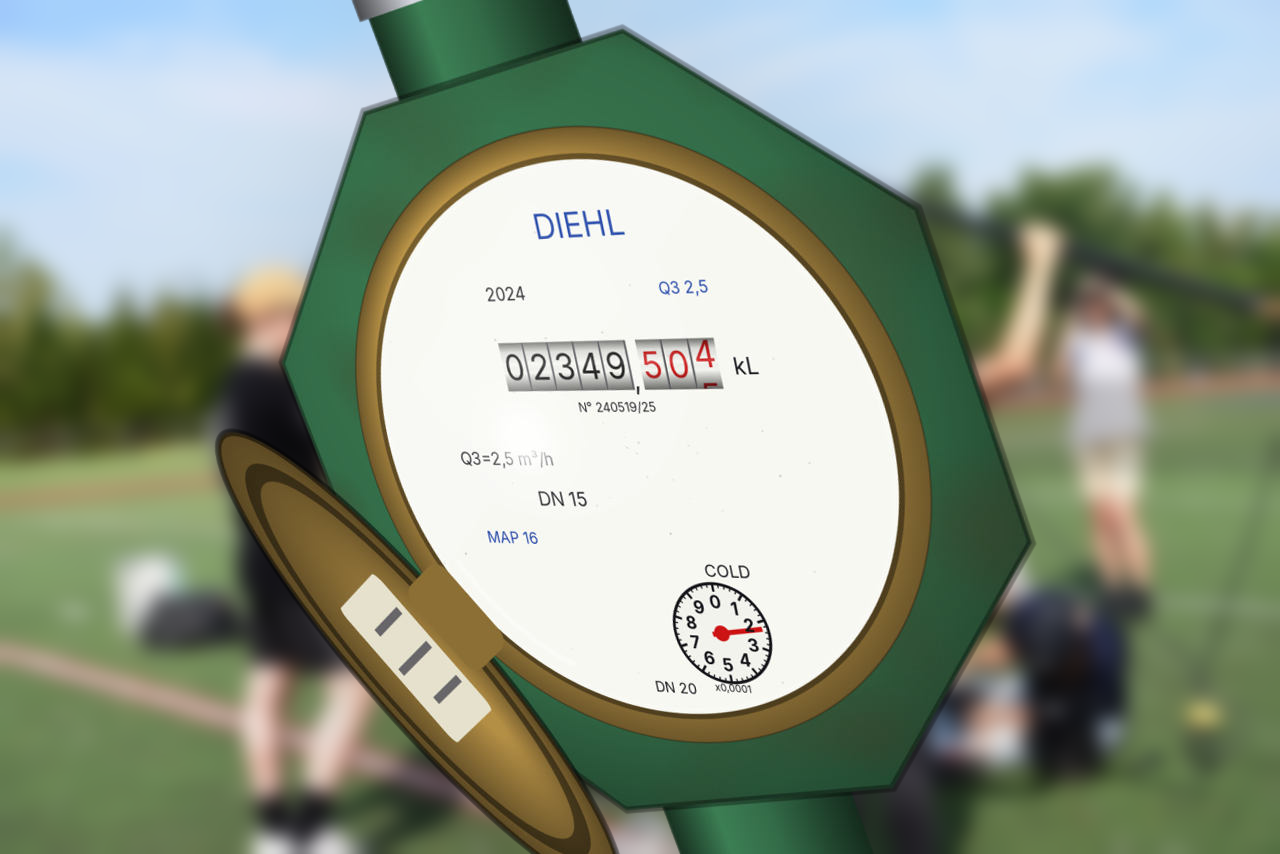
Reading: 2349.5042 kL
